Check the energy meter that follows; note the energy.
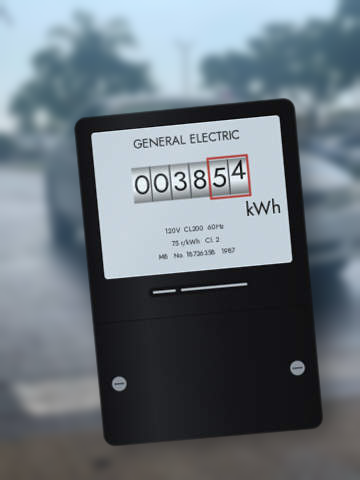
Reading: 38.54 kWh
